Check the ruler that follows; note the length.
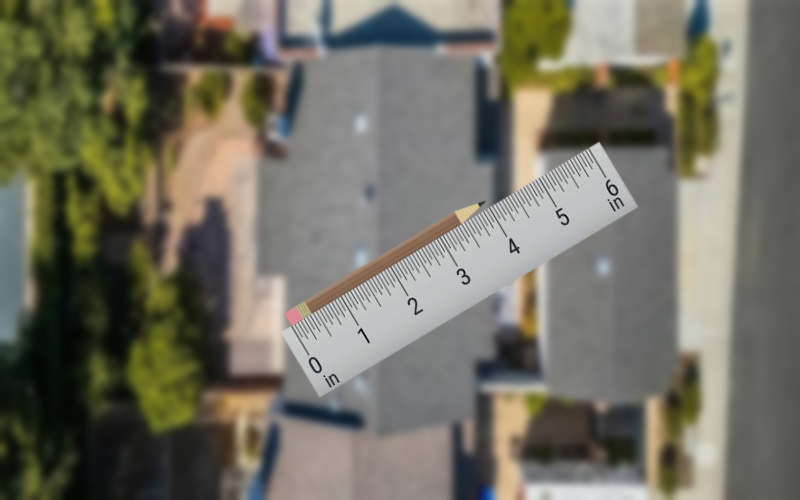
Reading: 4 in
